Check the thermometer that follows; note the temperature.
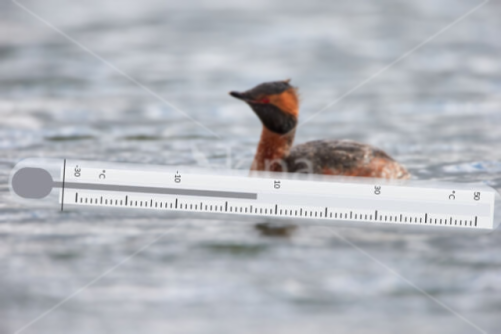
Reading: 6 °C
